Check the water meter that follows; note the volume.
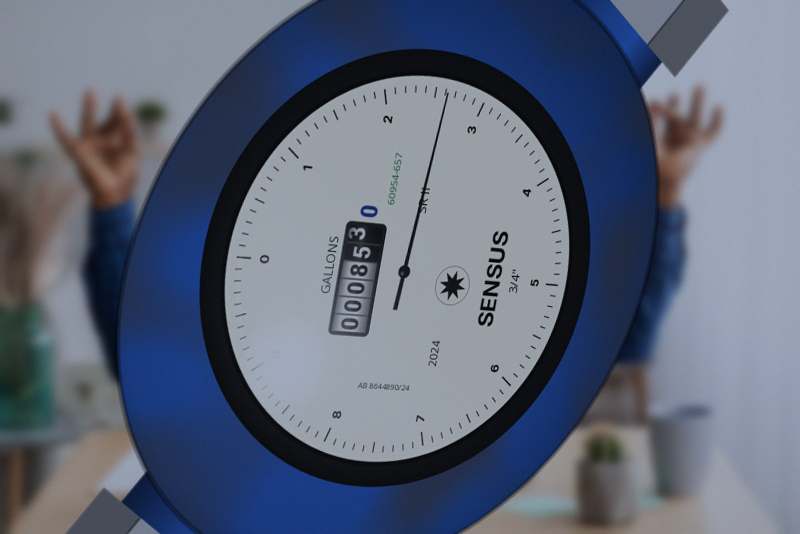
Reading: 8532.6 gal
